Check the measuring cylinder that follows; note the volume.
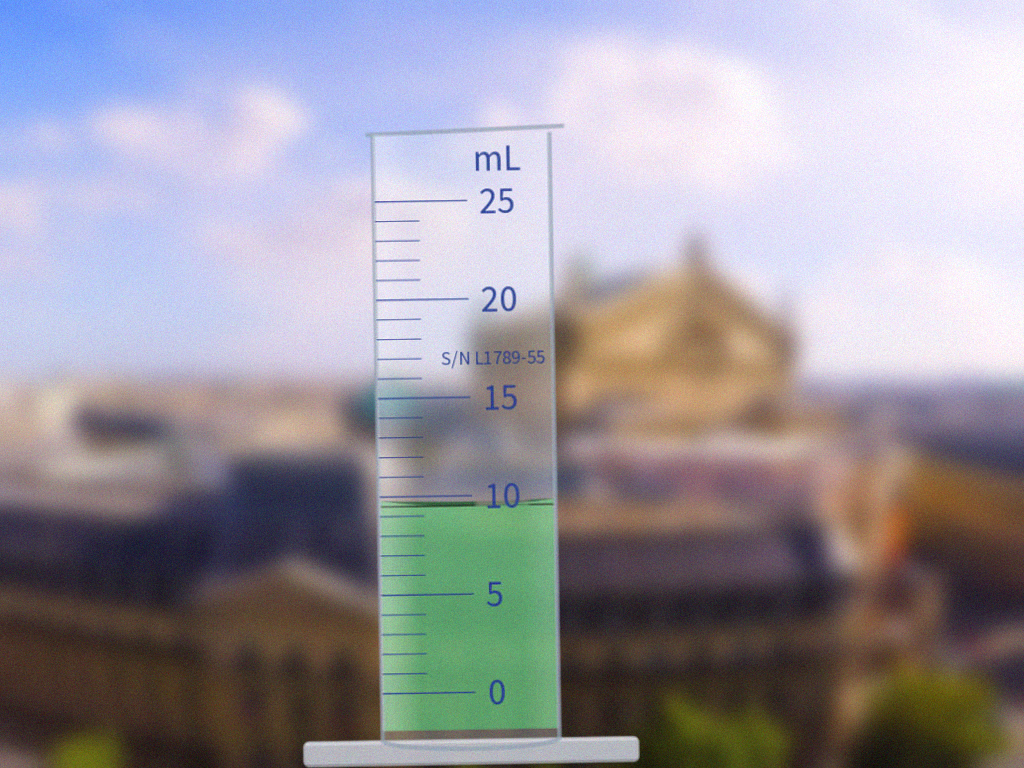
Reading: 9.5 mL
